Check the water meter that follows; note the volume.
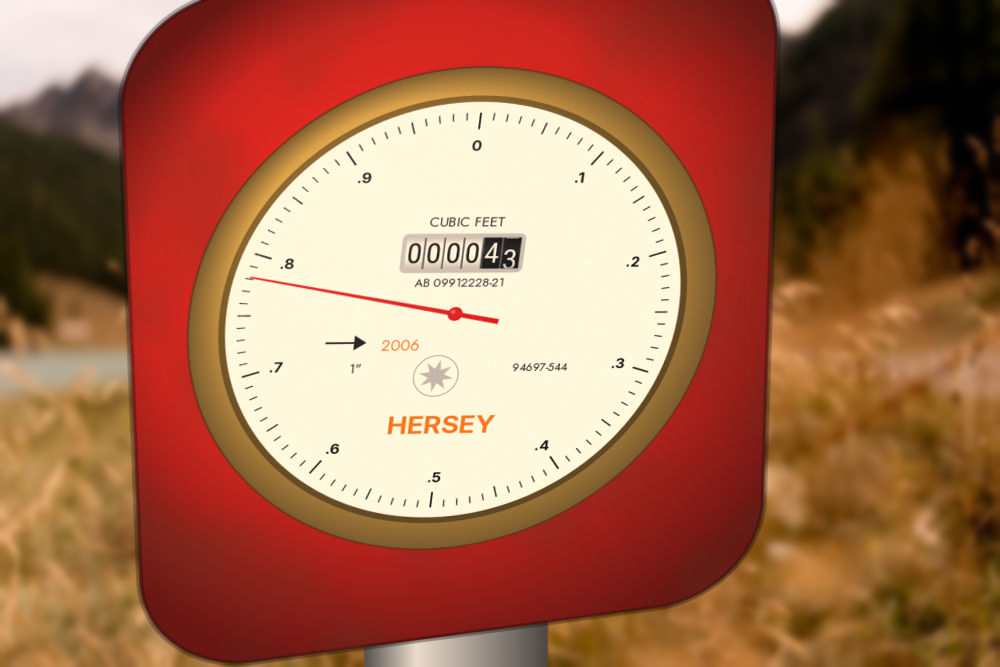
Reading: 42.78 ft³
